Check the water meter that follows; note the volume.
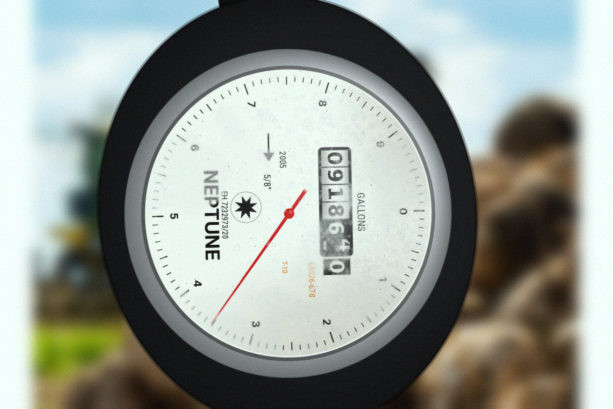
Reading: 918643.5 gal
